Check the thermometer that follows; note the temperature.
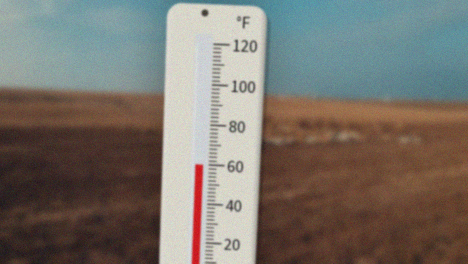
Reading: 60 °F
